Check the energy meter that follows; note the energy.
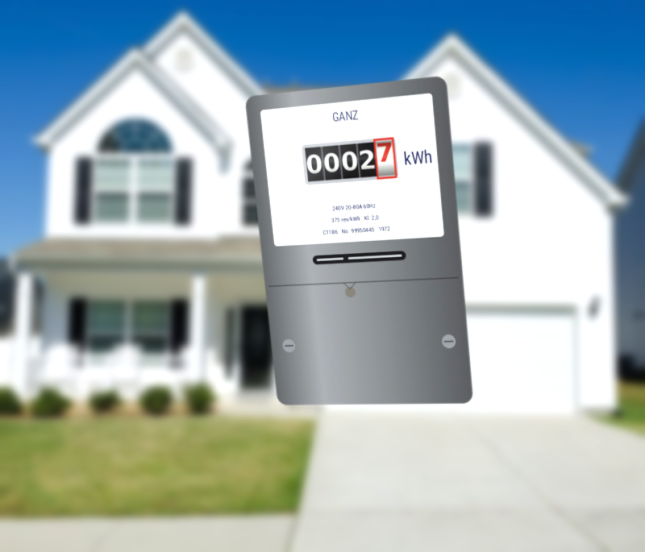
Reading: 2.7 kWh
